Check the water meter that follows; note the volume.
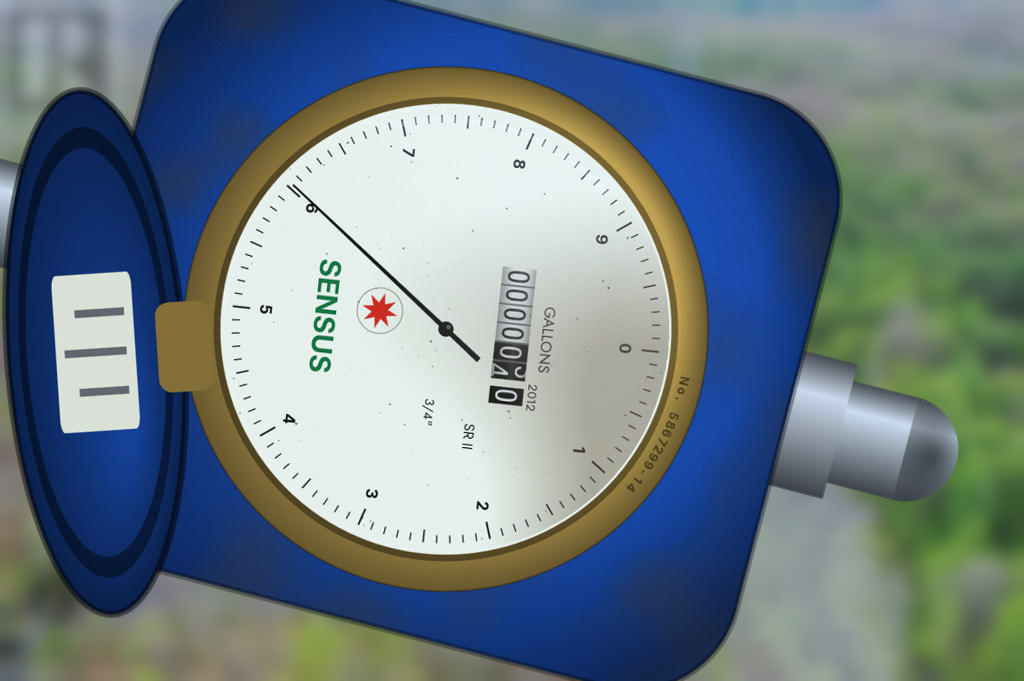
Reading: 36.0 gal
